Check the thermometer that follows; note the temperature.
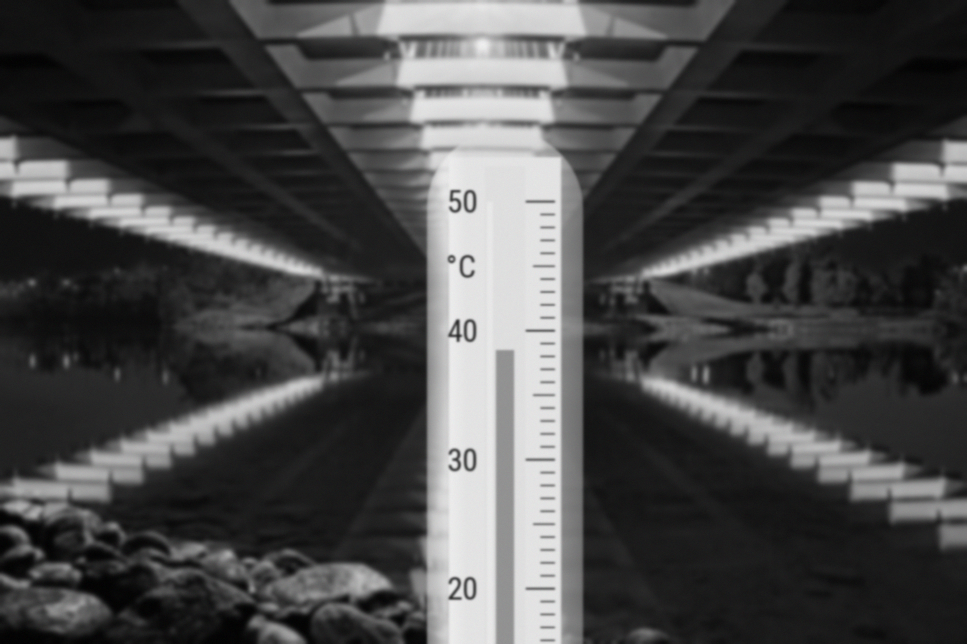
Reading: 38.5 °C
